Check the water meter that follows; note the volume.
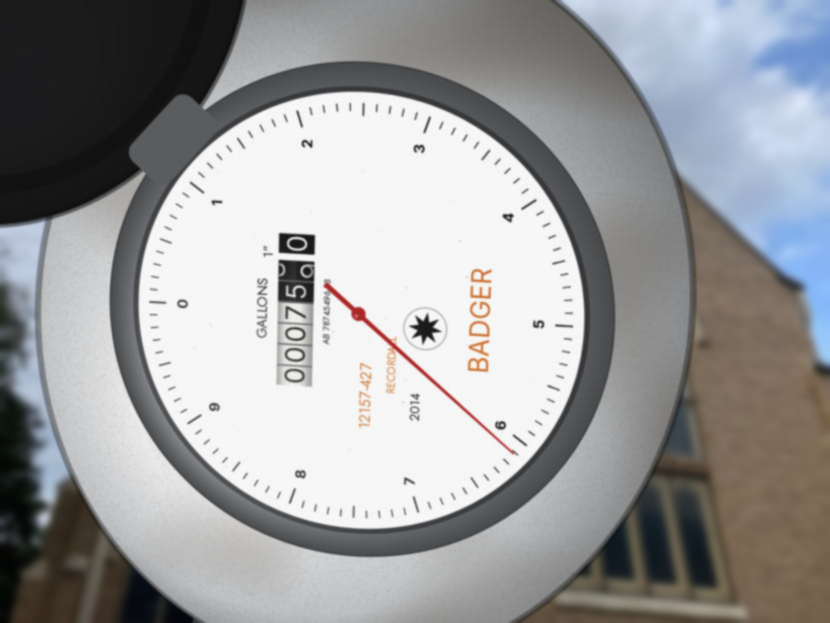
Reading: 7586.1 gal
